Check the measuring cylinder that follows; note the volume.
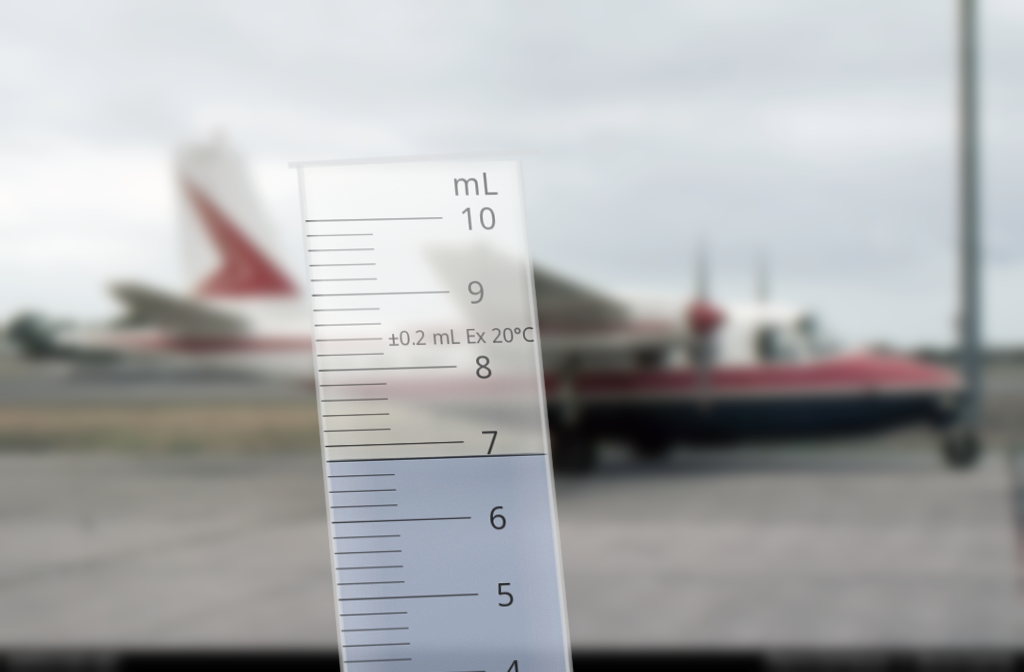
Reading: 6.8 mL
